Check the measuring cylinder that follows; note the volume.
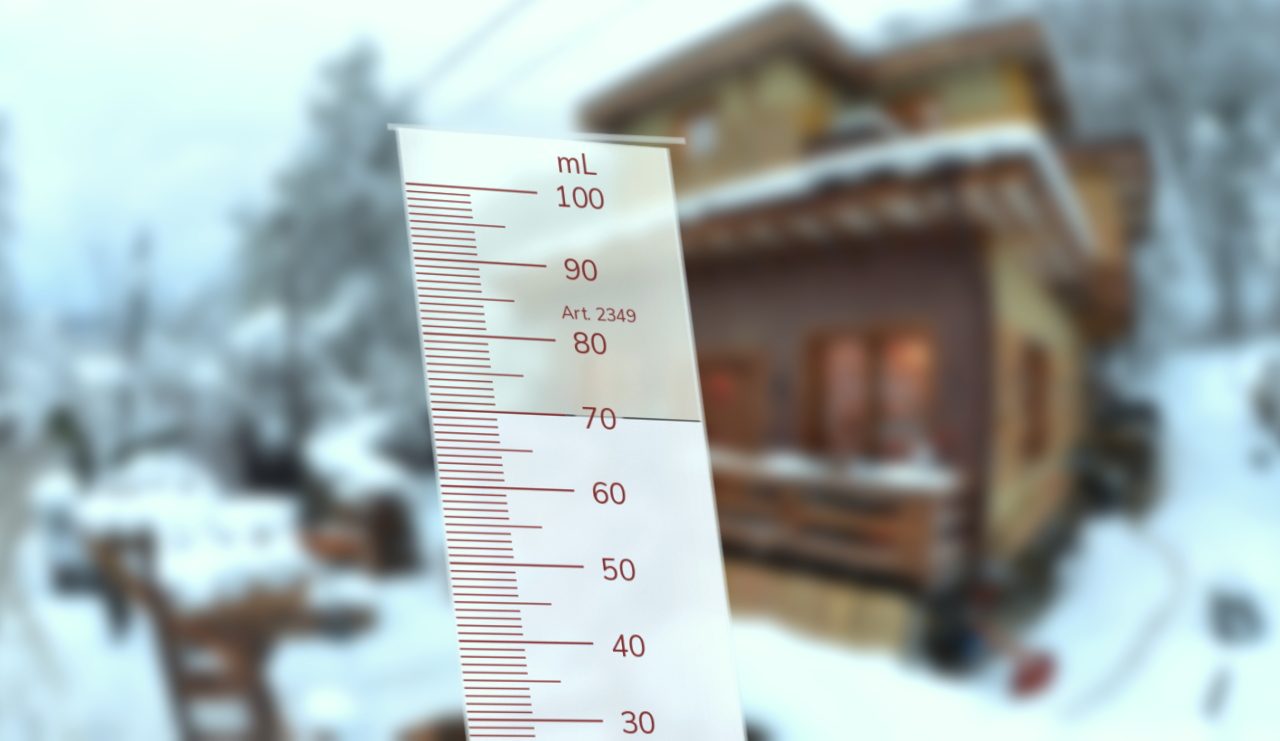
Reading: 70 mL
